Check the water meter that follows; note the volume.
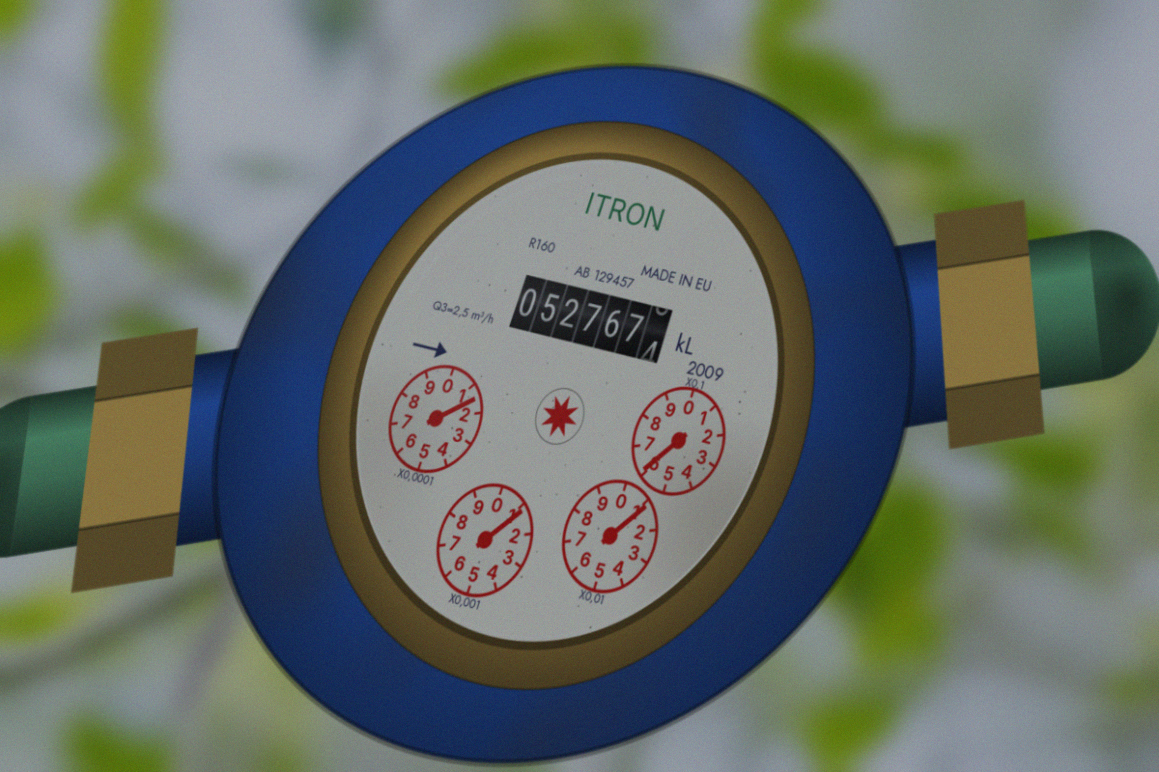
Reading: 527673.6111 kL
